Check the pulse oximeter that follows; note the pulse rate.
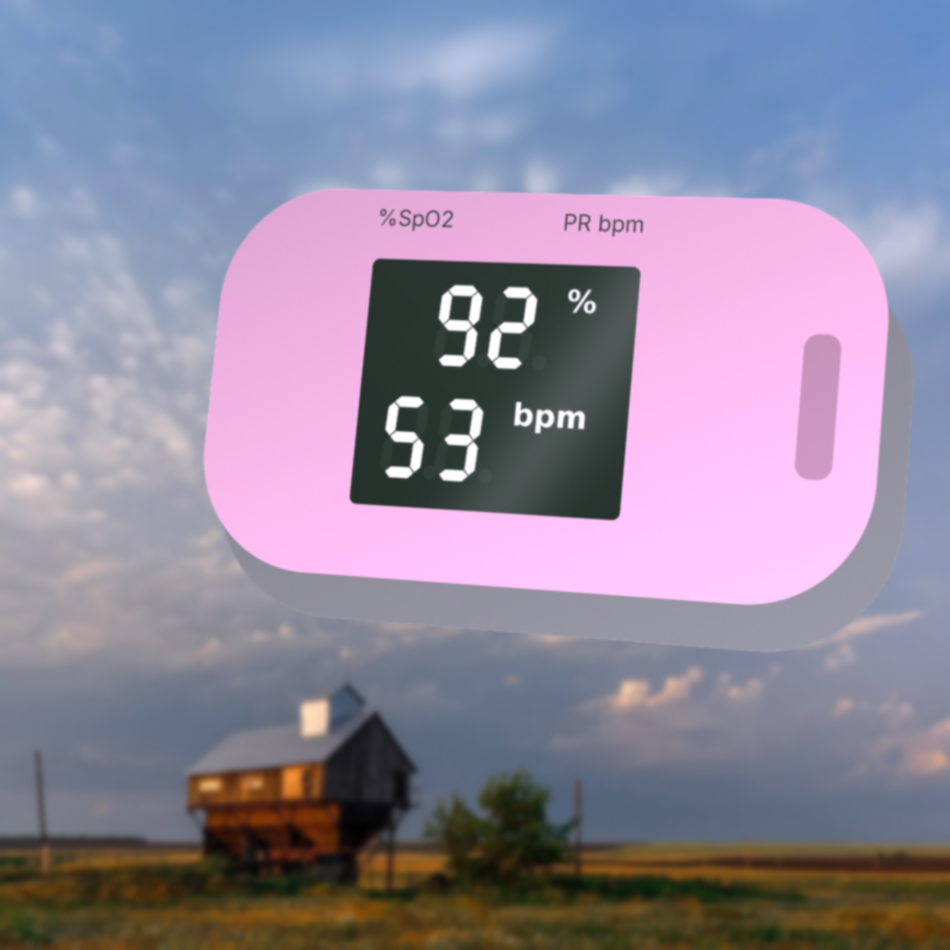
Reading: 53 bpm
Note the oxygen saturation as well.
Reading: 92 %
